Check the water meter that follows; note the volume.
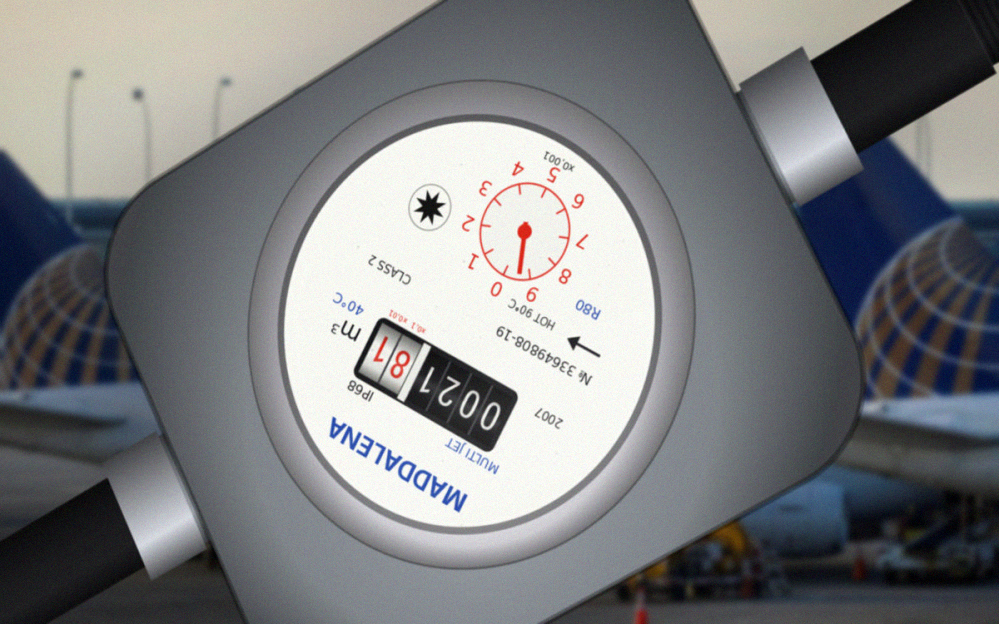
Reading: 21.809 m³
